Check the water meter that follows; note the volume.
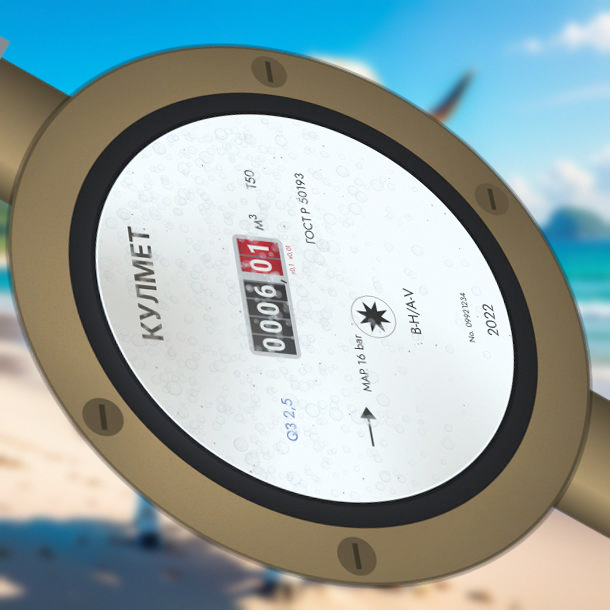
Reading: 6.01 m³
